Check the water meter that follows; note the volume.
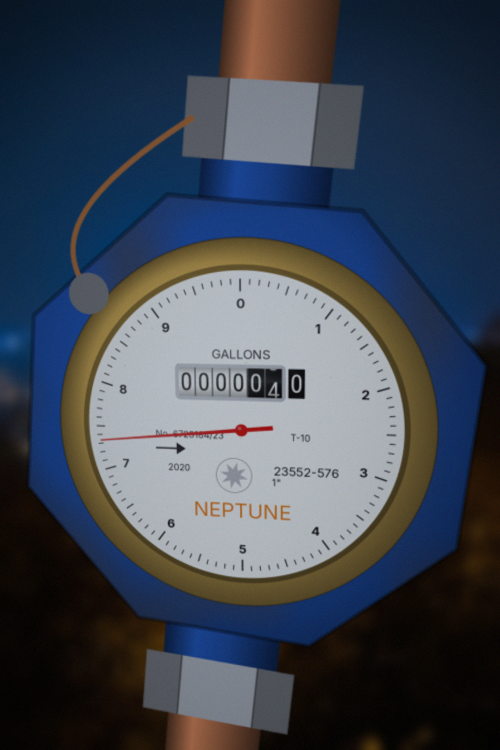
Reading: 37.3 gal
